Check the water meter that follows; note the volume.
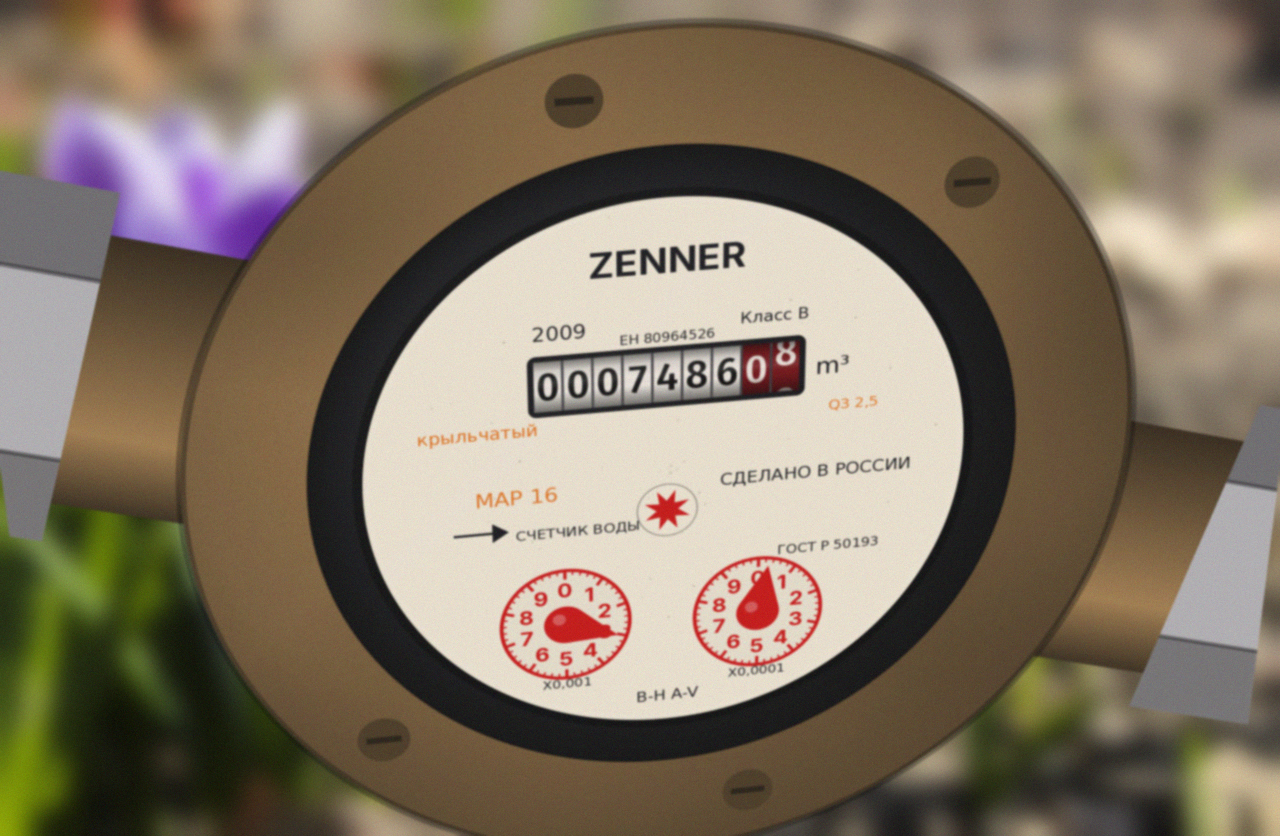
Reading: 7486.0830 m³
